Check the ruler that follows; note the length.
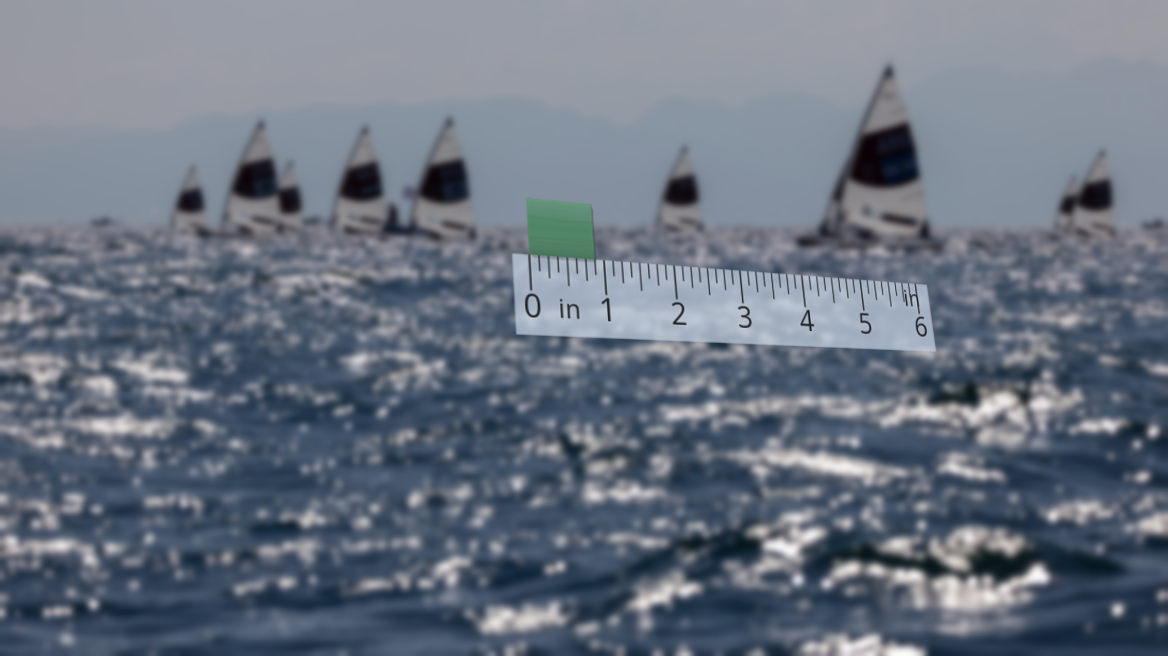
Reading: 0.875 in
